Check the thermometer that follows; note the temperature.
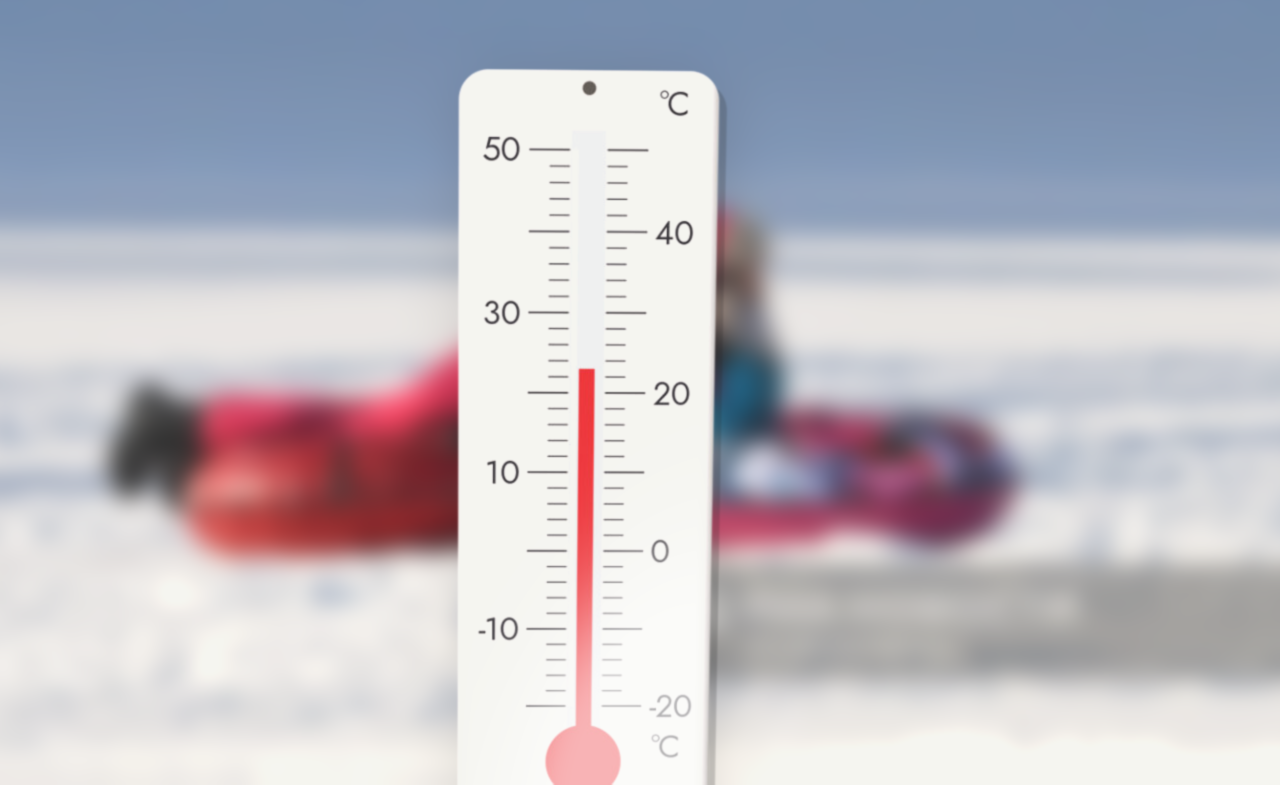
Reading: 23 °C
